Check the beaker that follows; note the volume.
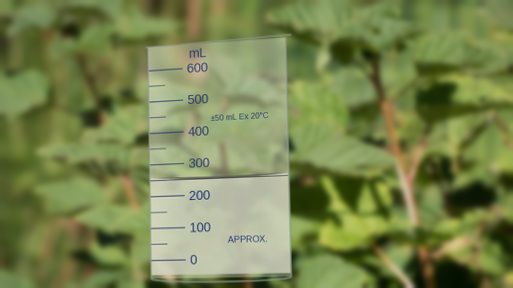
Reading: 250 mL
